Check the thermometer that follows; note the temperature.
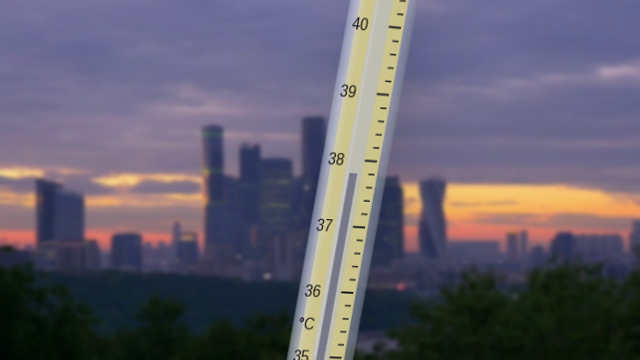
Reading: 37.8 °C
